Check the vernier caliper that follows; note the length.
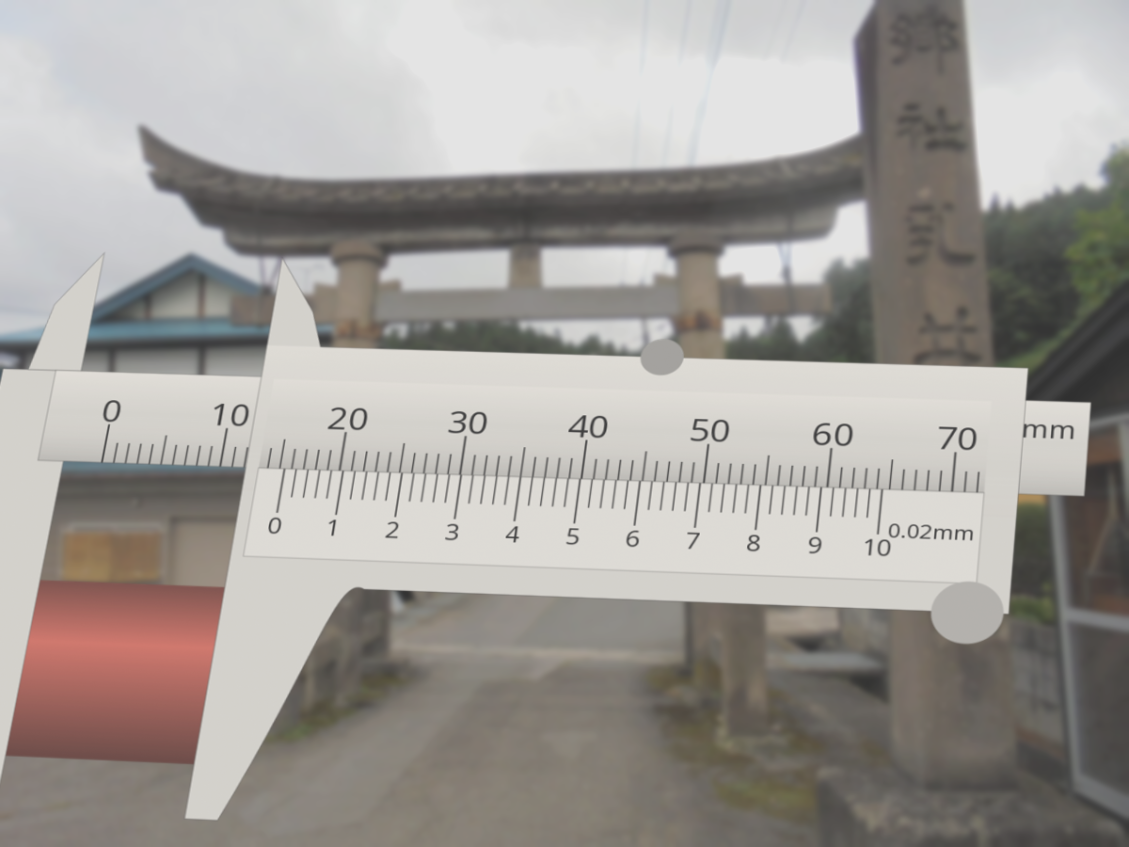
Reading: 15.4 mm
